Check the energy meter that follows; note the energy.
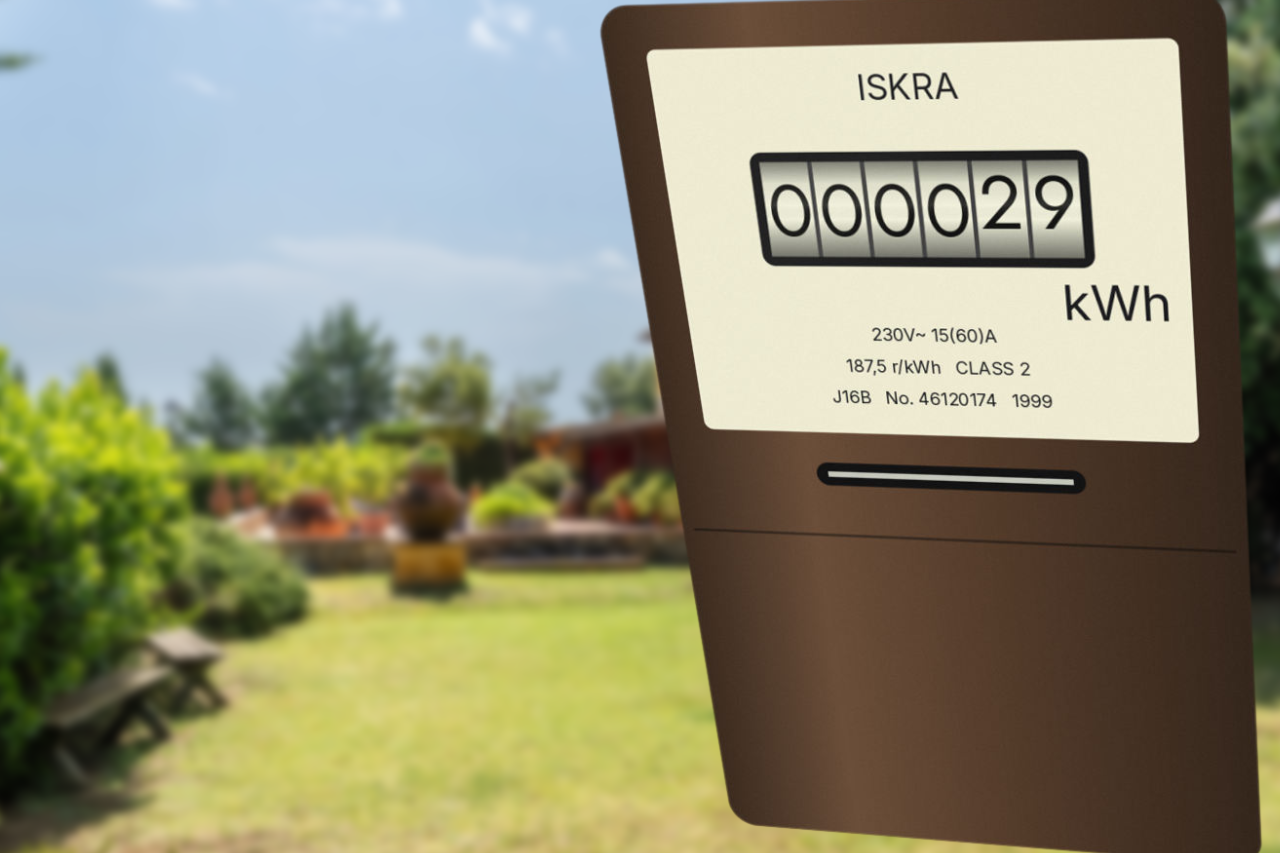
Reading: 29 kWh
